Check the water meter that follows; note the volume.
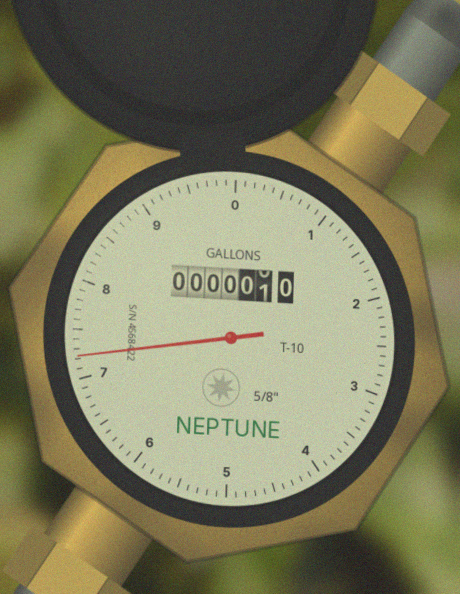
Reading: 7.2 gal
